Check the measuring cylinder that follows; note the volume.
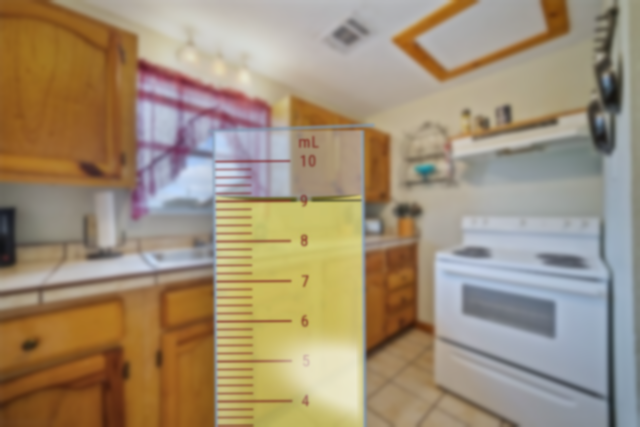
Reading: 9 mL
